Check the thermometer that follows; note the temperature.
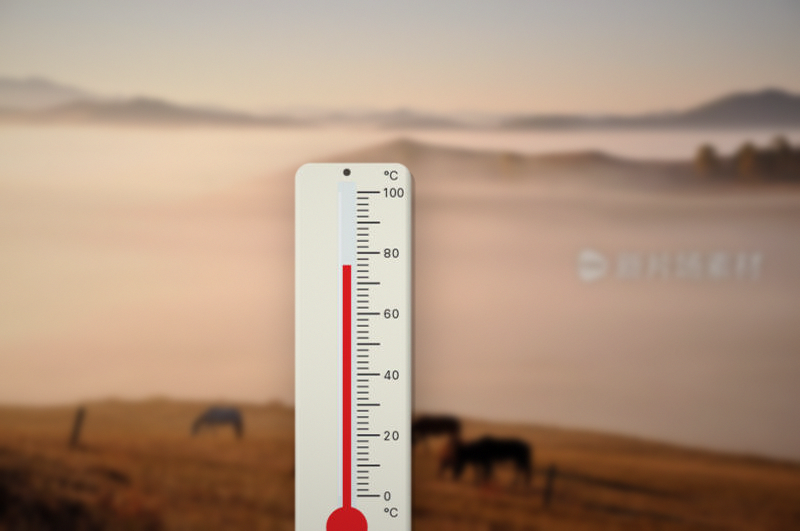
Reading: 76 °C
